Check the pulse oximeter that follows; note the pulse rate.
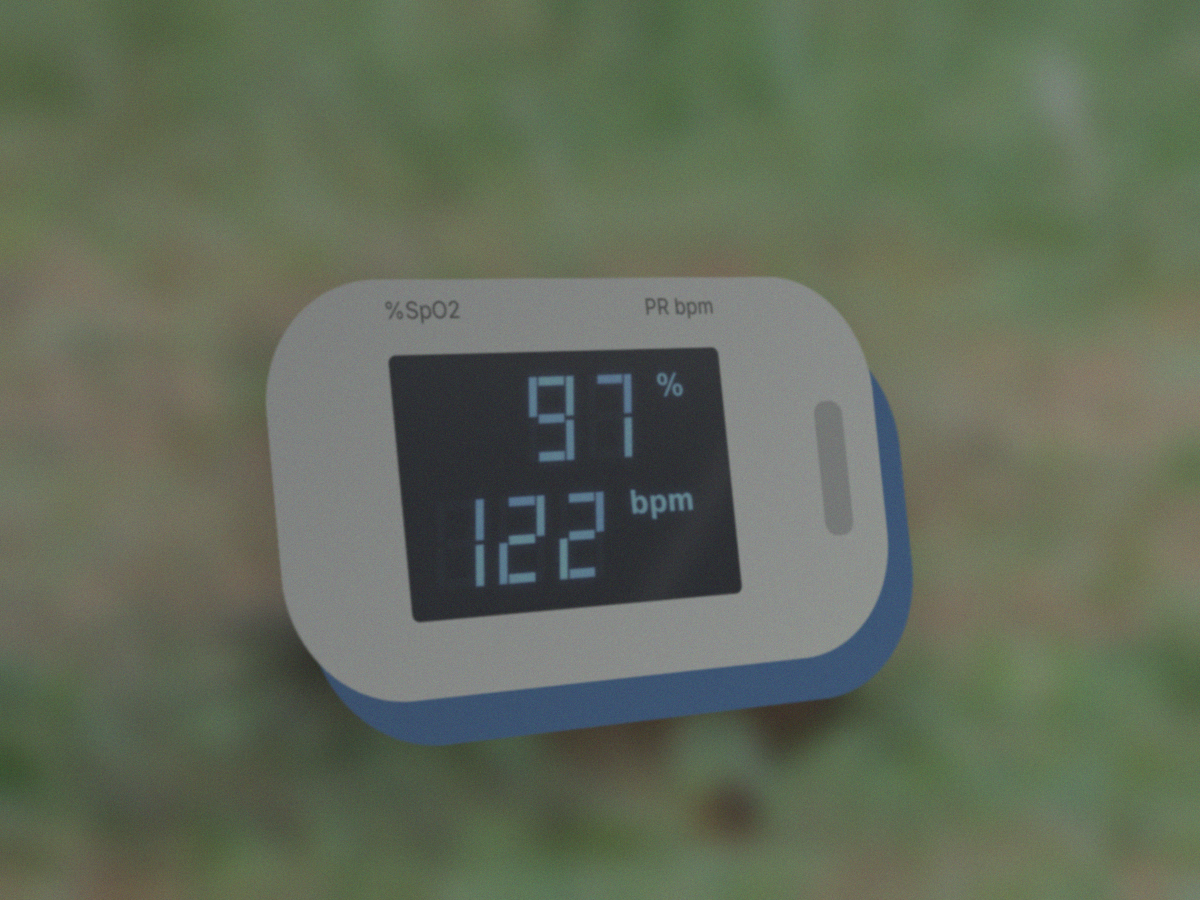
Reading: 122 bpm
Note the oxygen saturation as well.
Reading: 97 %
